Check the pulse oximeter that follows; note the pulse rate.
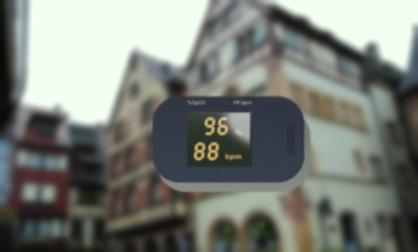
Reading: 88 bpm
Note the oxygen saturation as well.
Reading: 96 %
